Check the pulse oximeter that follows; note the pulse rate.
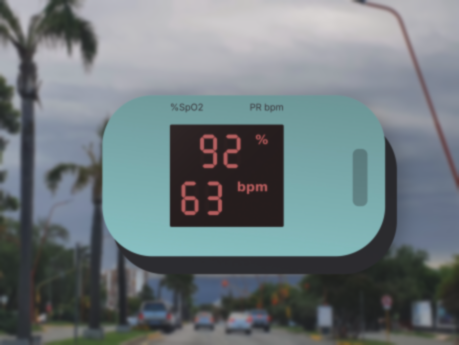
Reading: 63 bpm
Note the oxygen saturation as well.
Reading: 92 %
